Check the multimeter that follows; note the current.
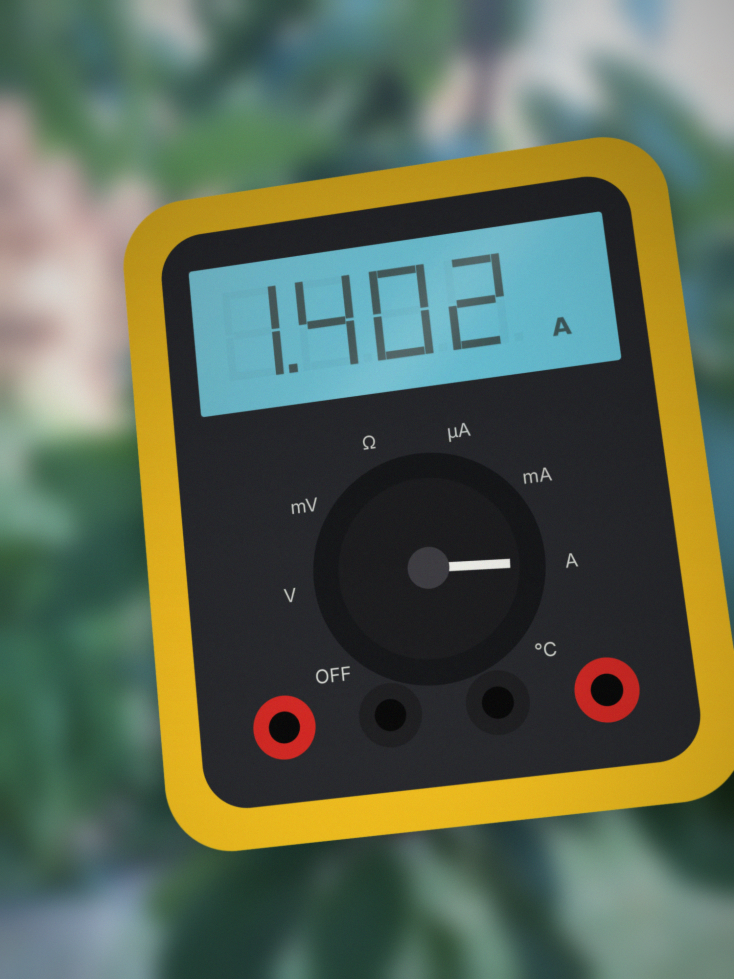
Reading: 1.402 A
